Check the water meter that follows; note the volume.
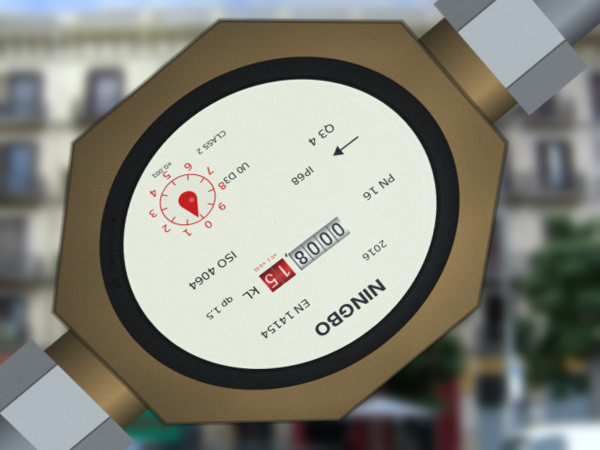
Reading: 8.150 kL
